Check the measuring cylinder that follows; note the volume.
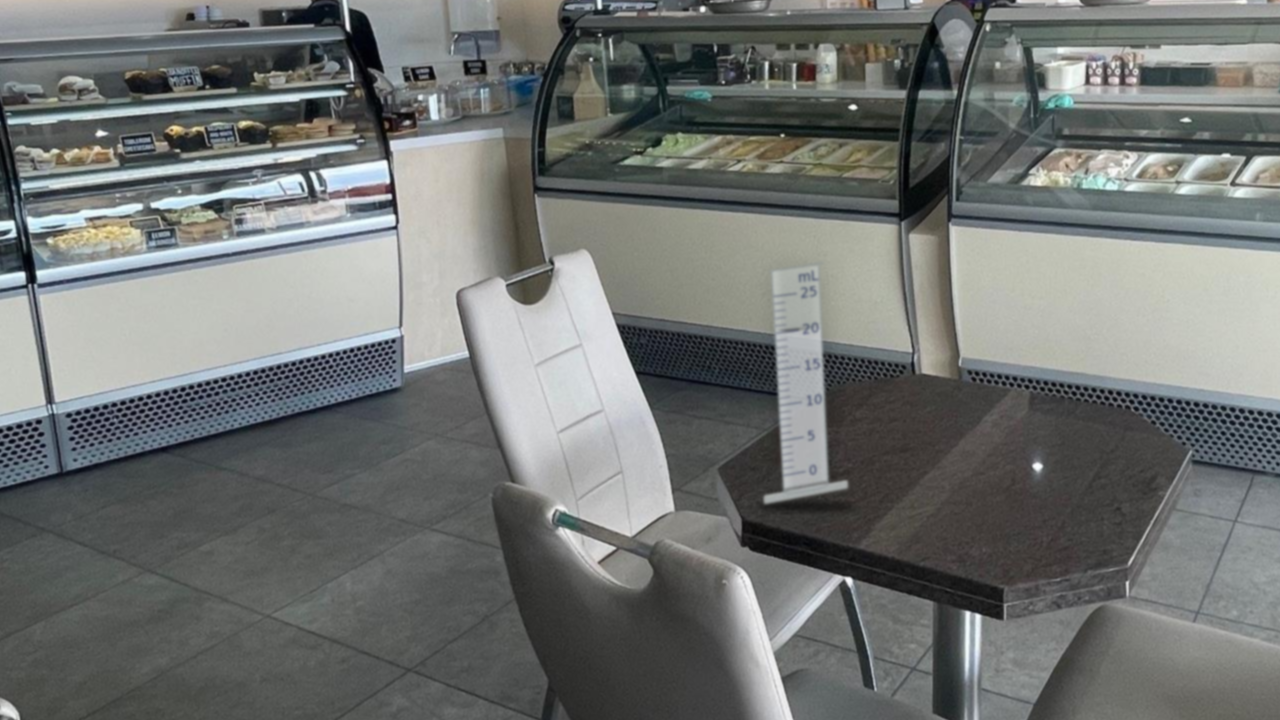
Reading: 20 mL
